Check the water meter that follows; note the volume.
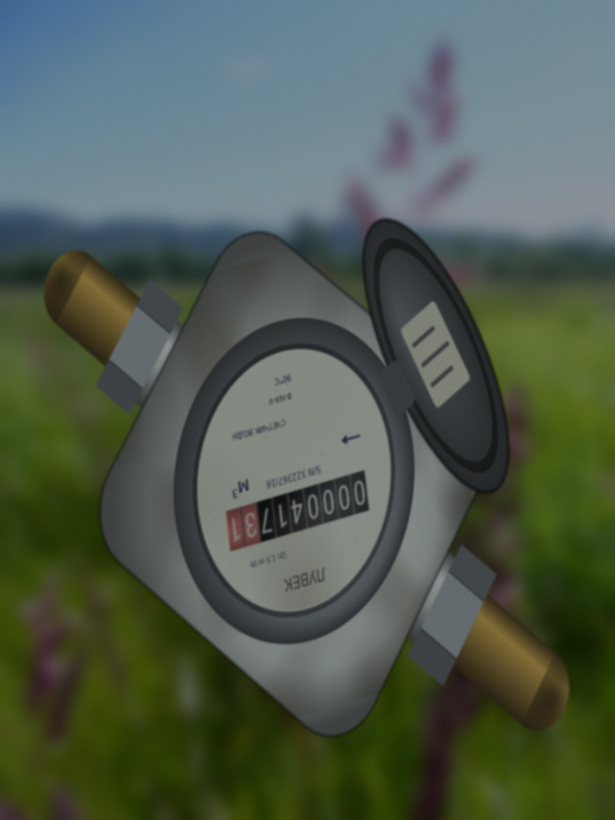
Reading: 417.31 m³
